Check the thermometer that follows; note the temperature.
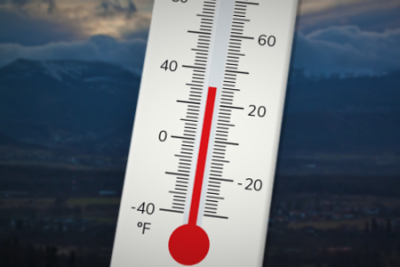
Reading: 30 °F
